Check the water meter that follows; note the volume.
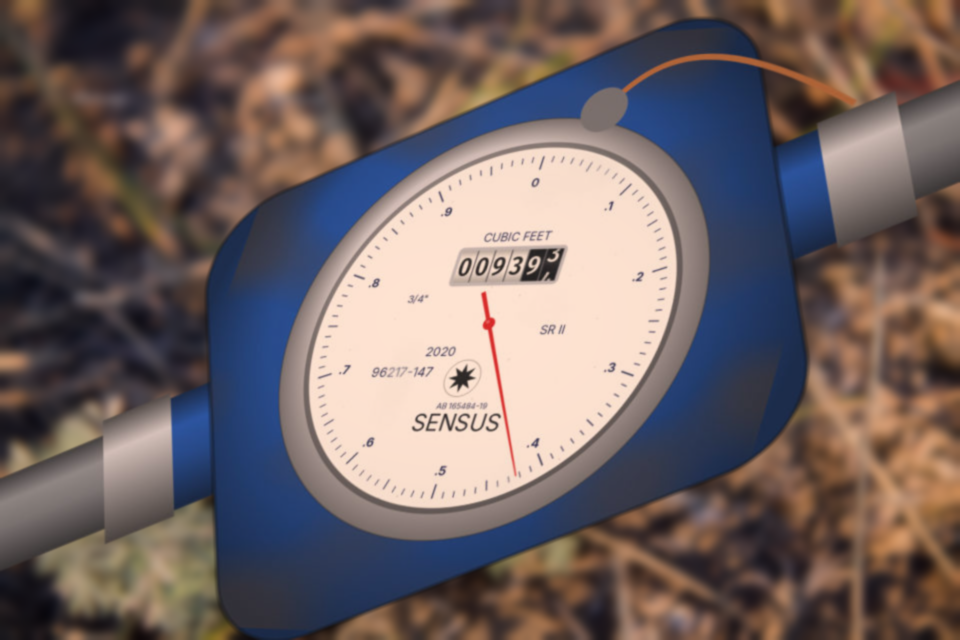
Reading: 9393.42 ft³
